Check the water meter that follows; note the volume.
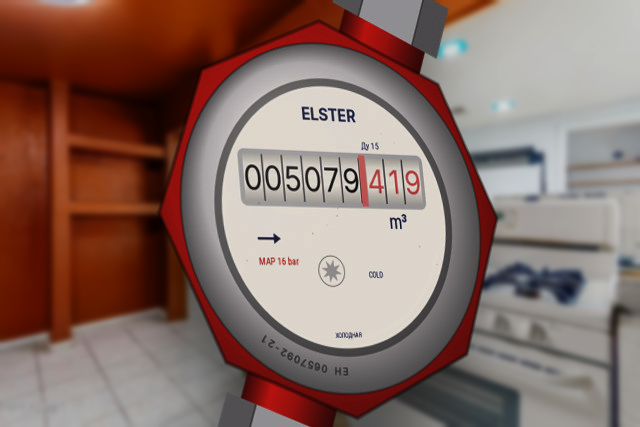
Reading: 5079.419 m³
